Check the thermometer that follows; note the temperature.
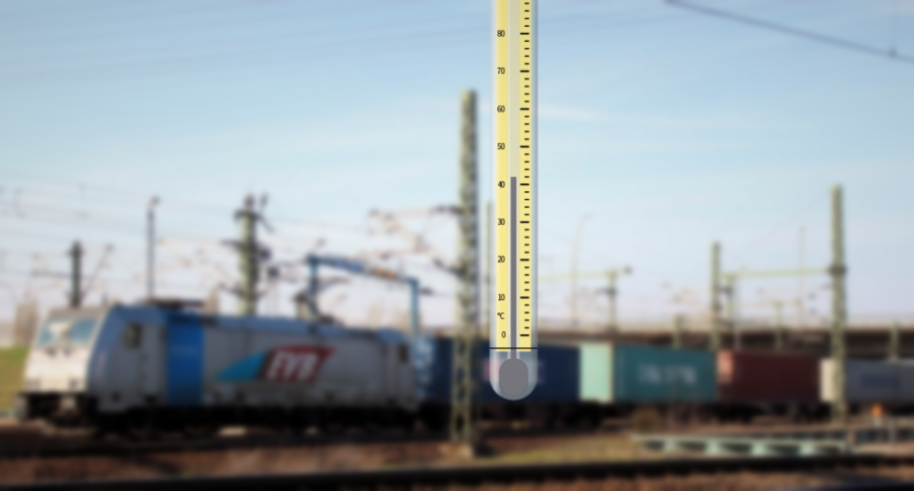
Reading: 42 °C
